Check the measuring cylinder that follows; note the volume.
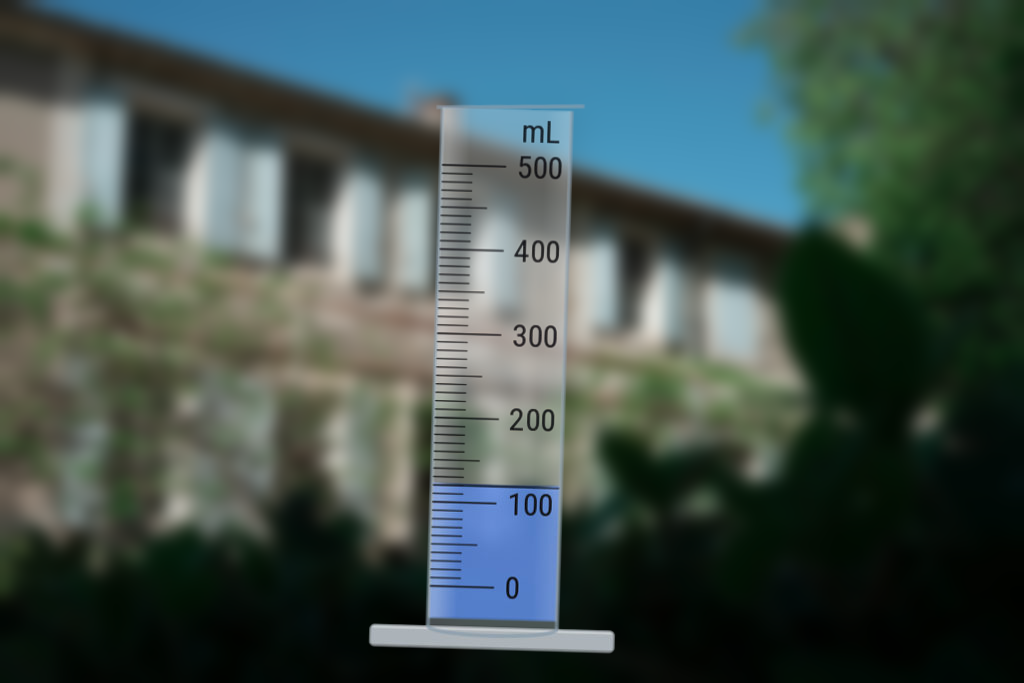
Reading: 120 mL
